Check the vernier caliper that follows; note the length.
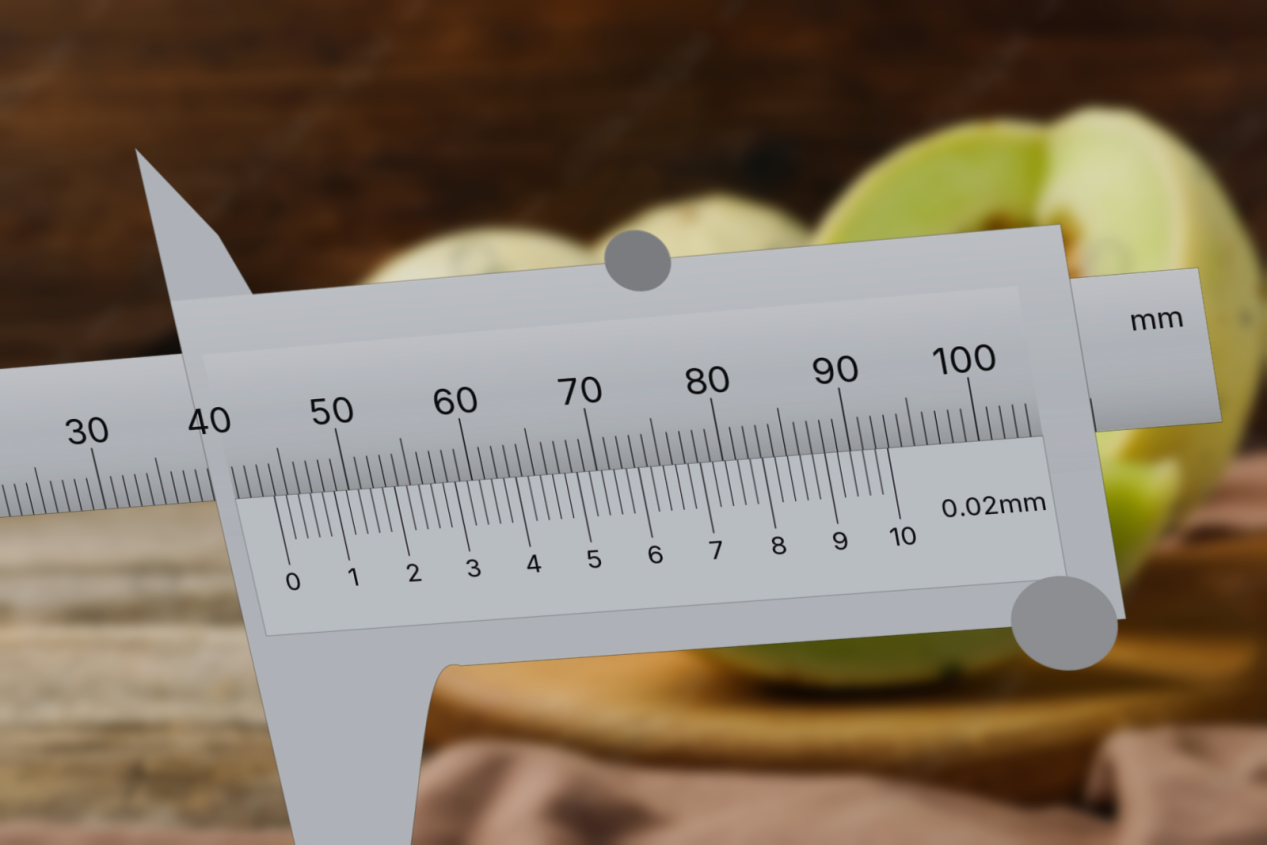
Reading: 43.9 mm
